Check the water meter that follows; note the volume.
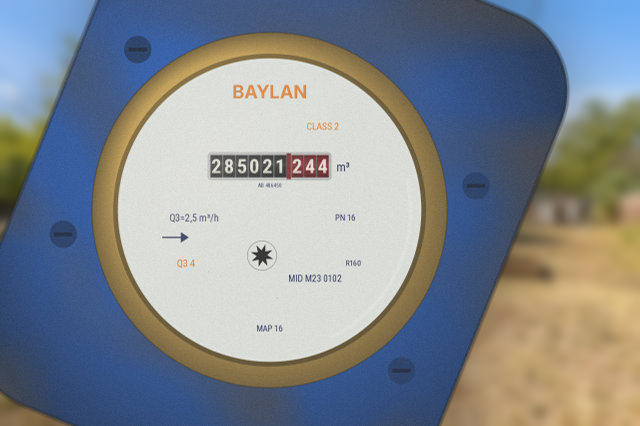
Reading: 285021.244 m³
